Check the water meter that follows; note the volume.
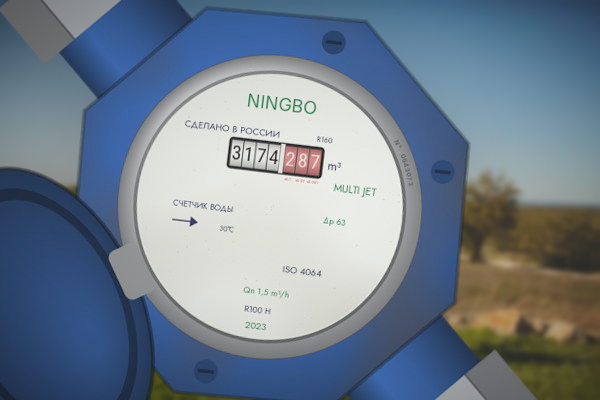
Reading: 3174.287 m³
